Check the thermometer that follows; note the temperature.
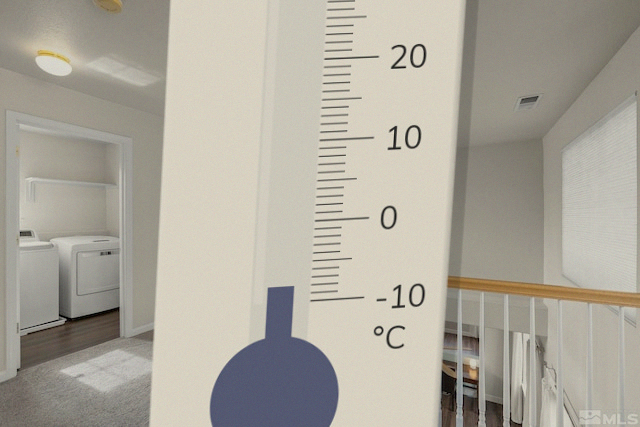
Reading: -8 °C
